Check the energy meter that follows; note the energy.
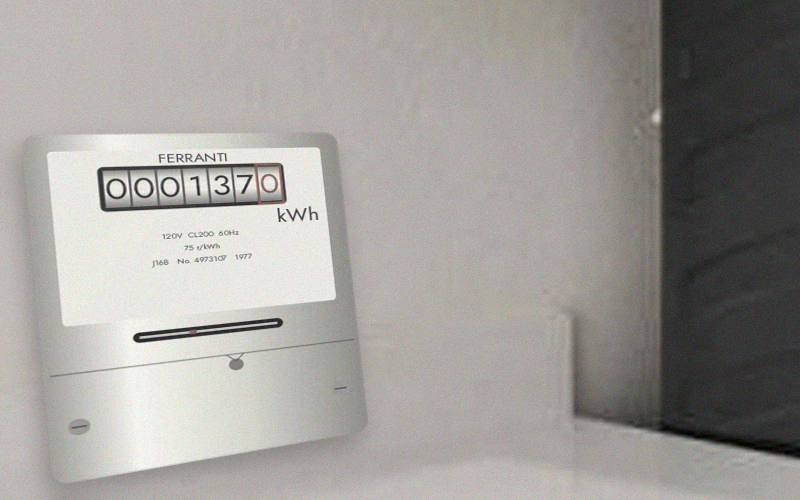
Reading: 137.0 kWh
